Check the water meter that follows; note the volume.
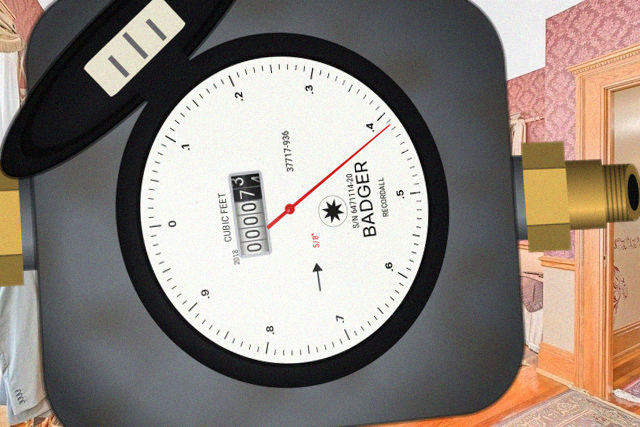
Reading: 73.41 ft³
